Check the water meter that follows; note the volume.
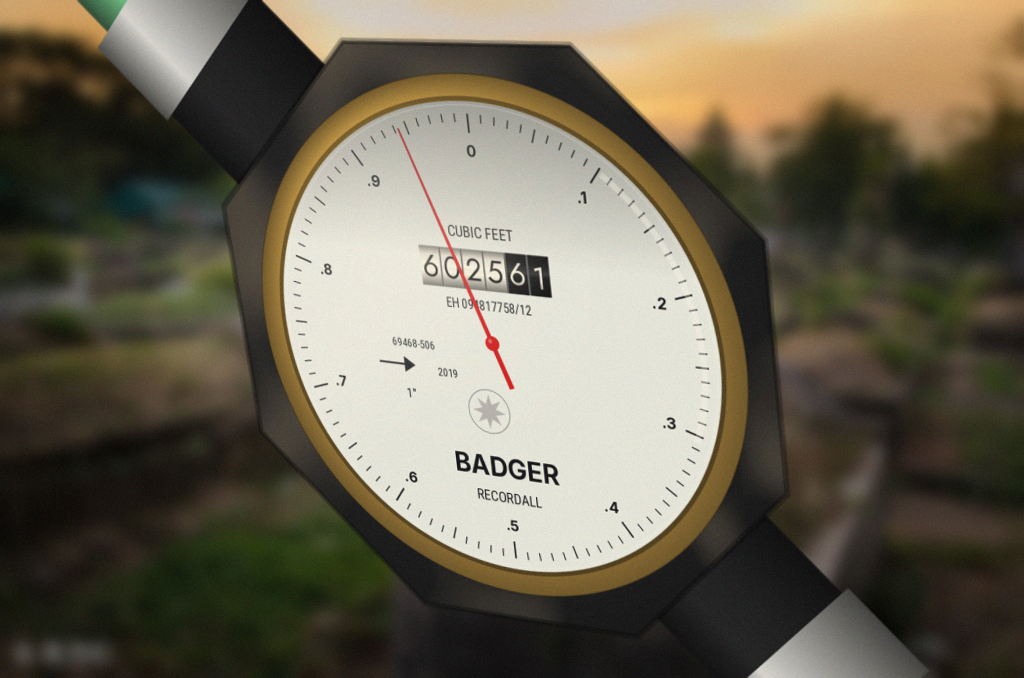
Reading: 602560.94 ft³
